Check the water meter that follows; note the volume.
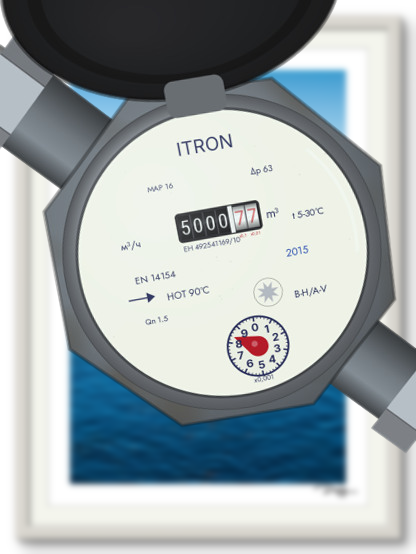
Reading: 5000.778 m³
